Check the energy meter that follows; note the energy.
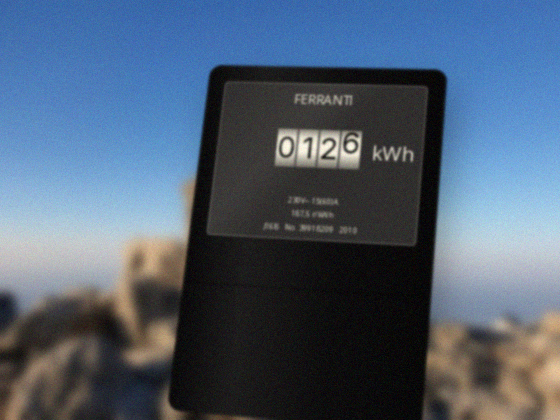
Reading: 126 kWh
